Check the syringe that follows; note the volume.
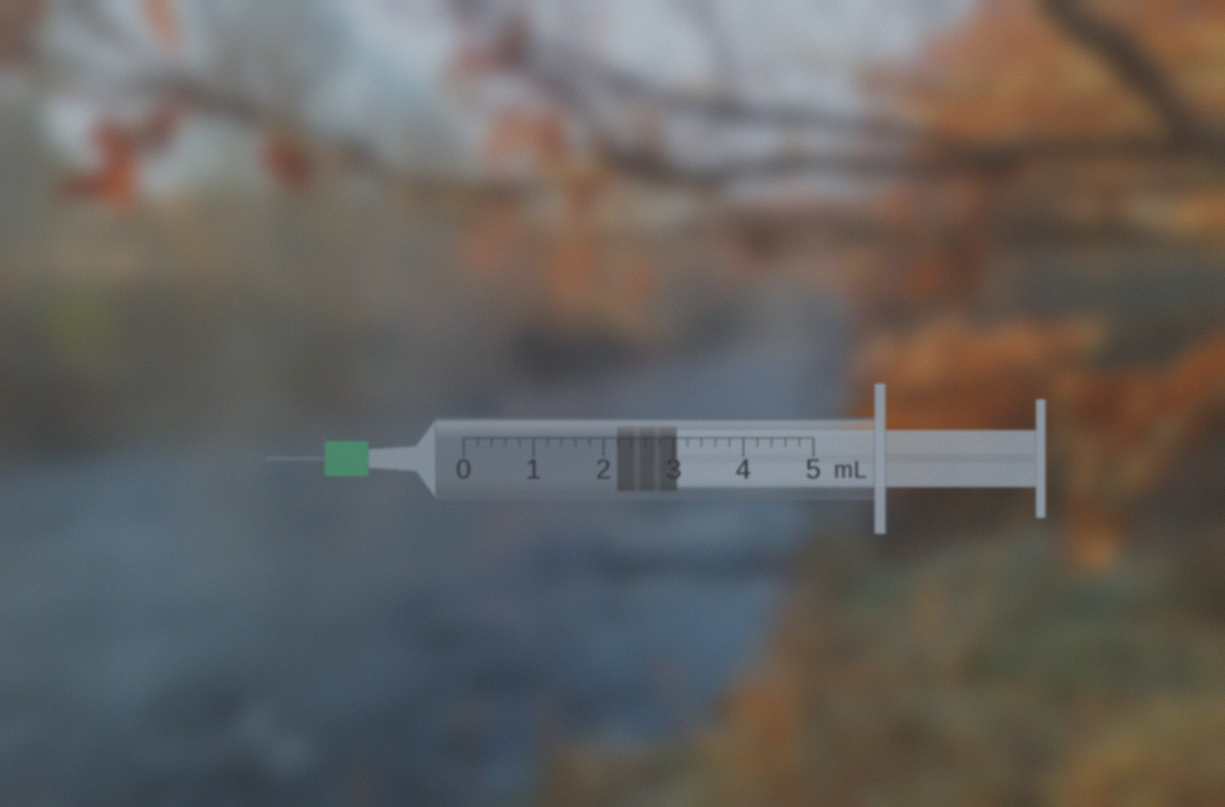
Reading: 2.2 mL
